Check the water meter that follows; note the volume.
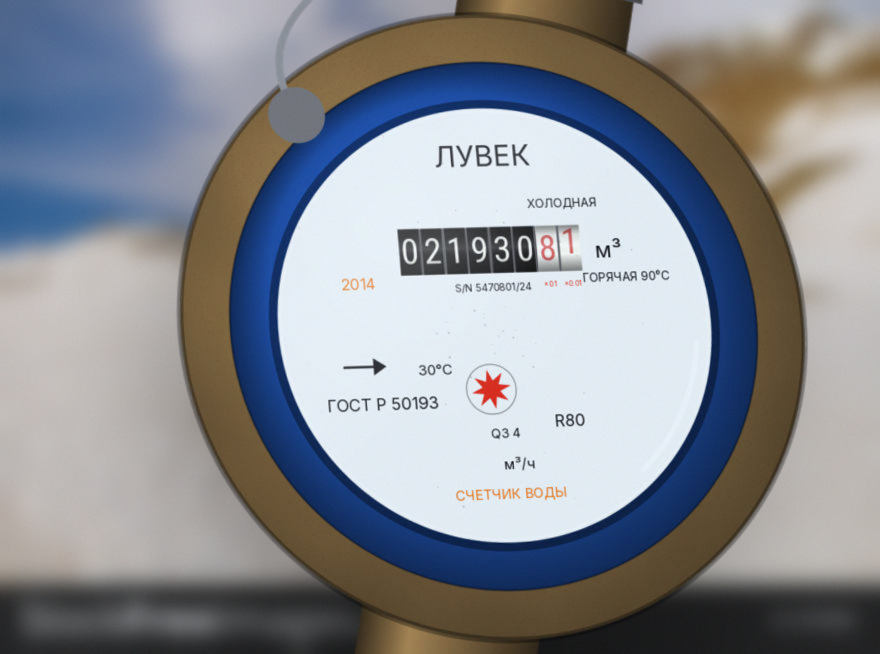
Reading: 21930.81 m³
